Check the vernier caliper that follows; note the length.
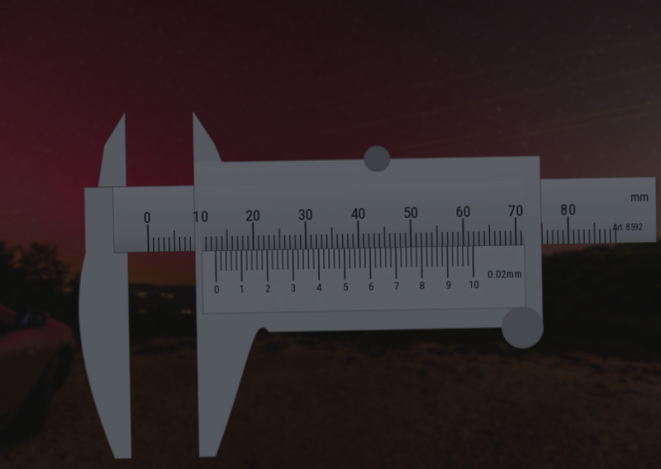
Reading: 12.8 mm
